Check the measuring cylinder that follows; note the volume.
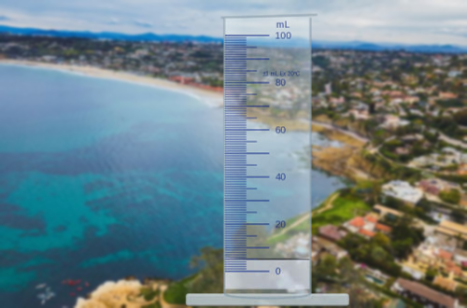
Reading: 5 mL
